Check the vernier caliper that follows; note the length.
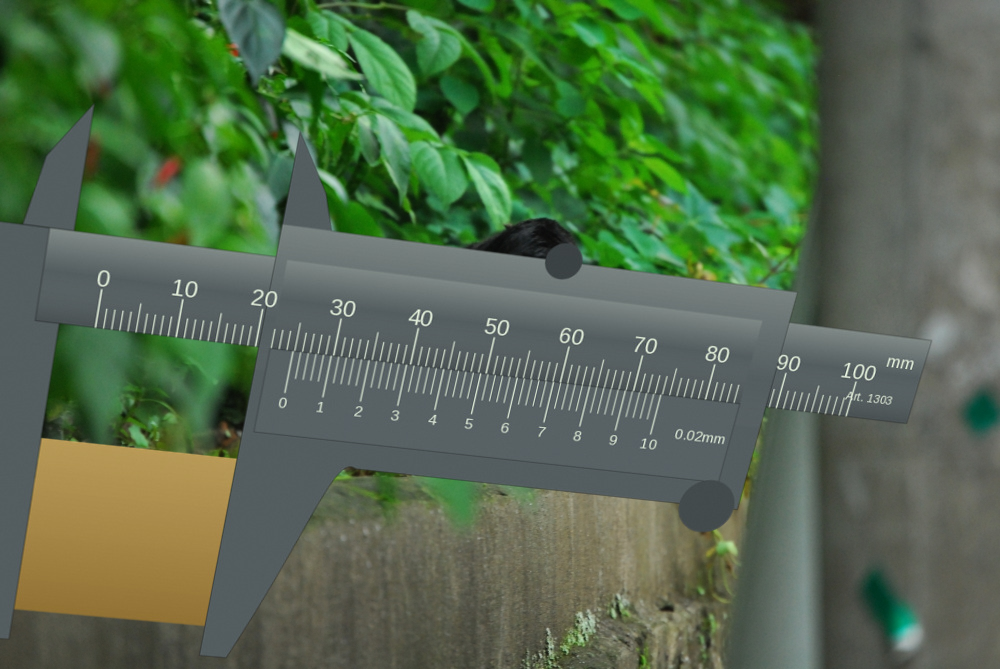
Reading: 24.8 mm
